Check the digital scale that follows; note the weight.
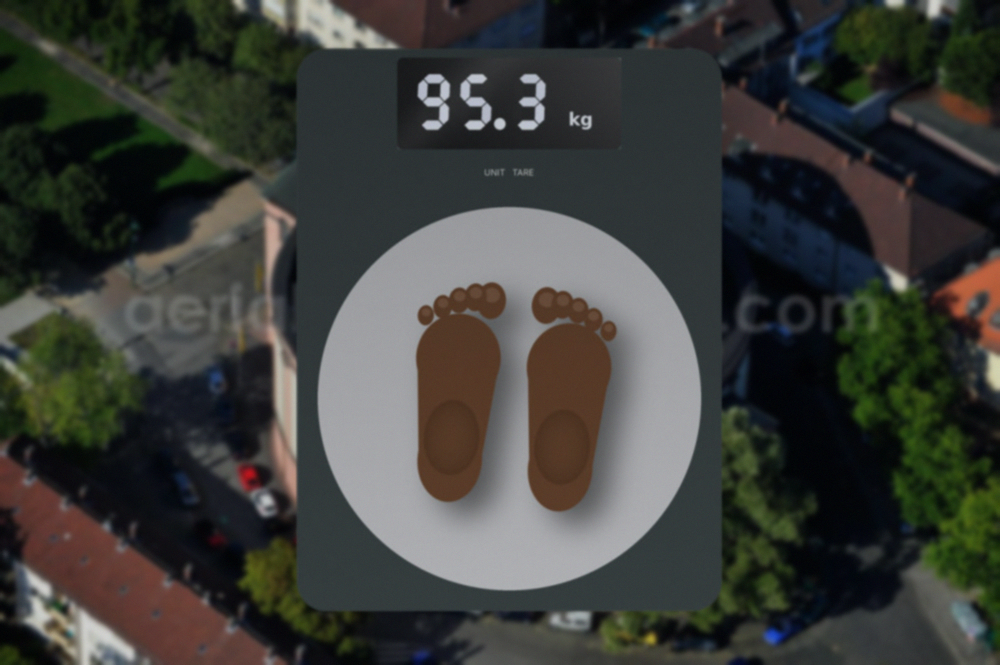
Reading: 95.3 kg
